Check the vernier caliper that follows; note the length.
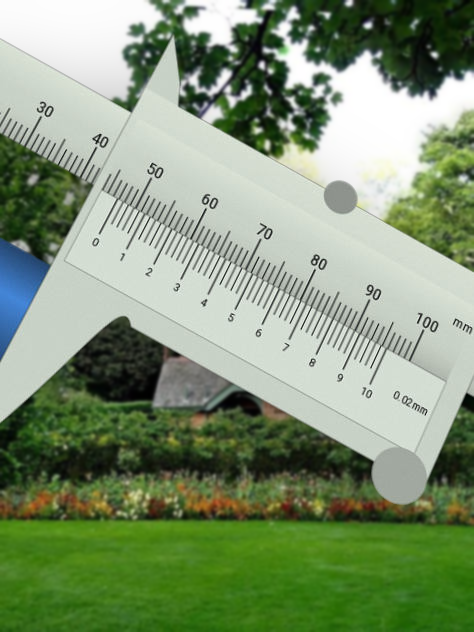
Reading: 46.8 mm
